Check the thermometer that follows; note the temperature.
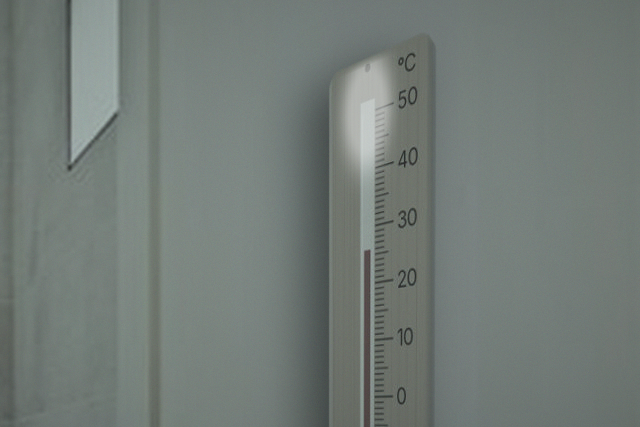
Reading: 26 °C
